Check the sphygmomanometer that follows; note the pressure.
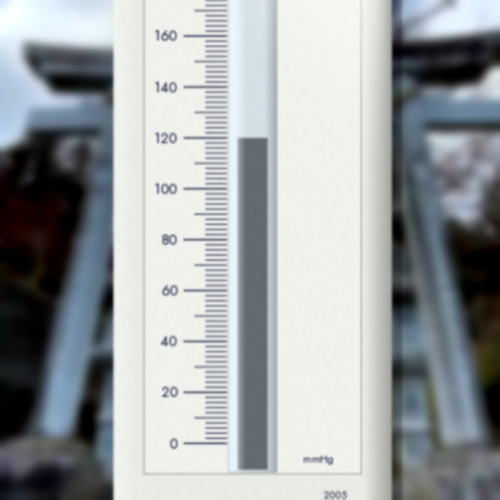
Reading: 120 mmHg
